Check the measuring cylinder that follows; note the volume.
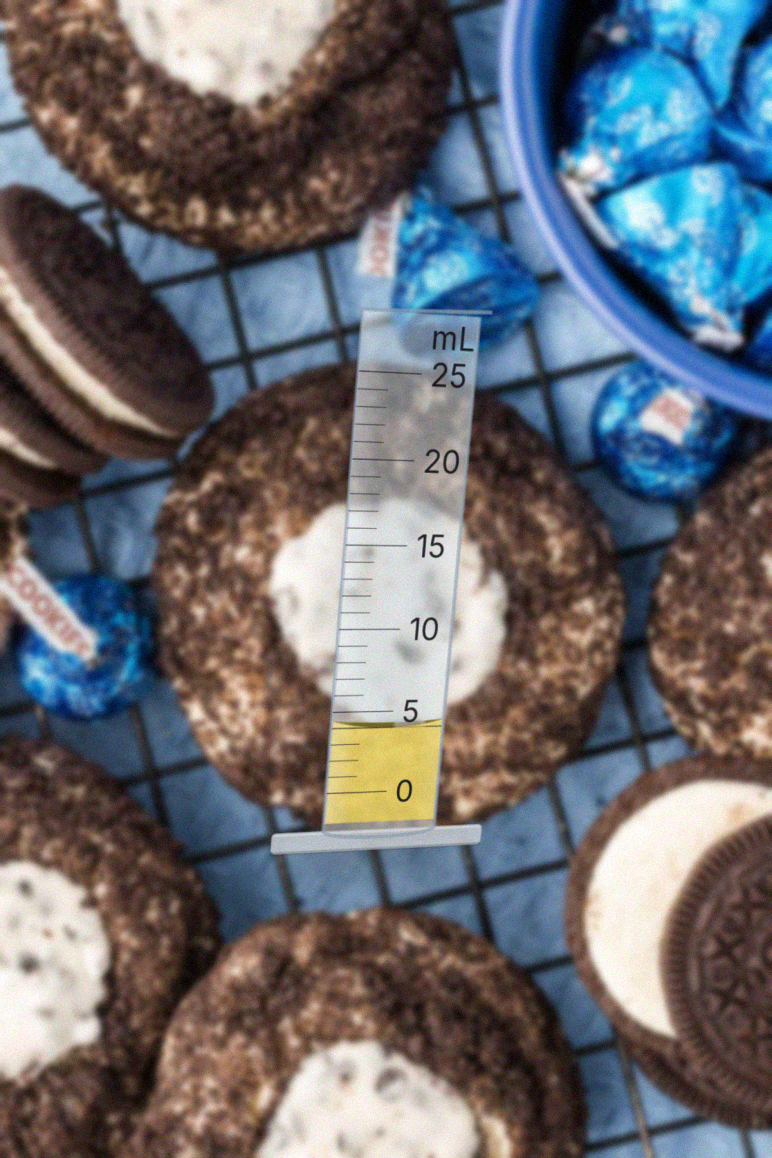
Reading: 4 mL
